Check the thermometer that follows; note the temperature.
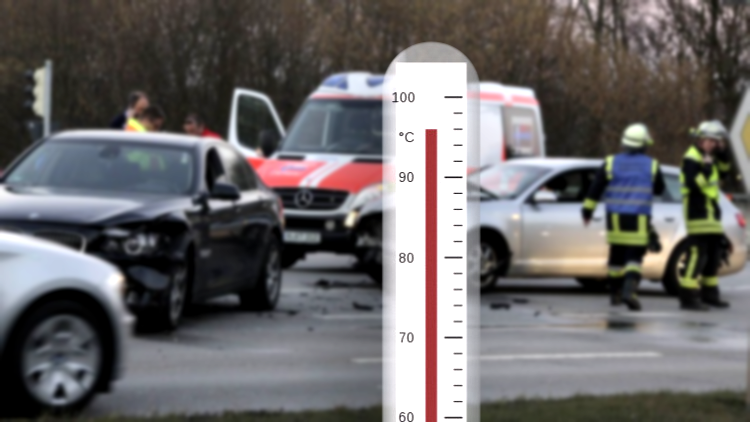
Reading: 96 °C
